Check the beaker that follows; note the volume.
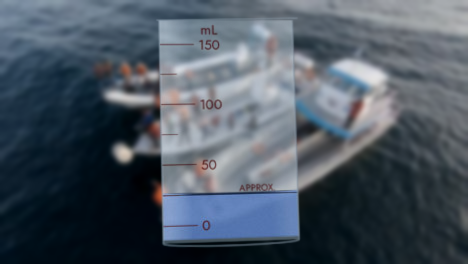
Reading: 25 mL
